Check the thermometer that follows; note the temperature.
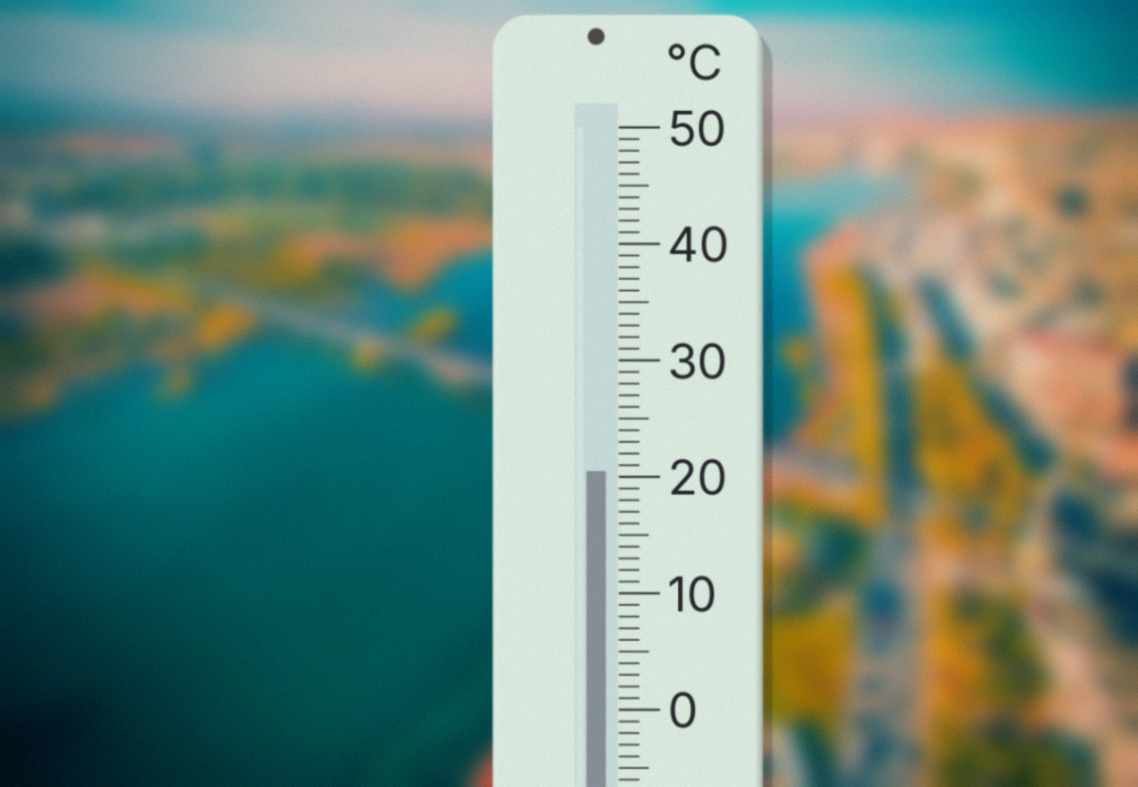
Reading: 20.5 °C
